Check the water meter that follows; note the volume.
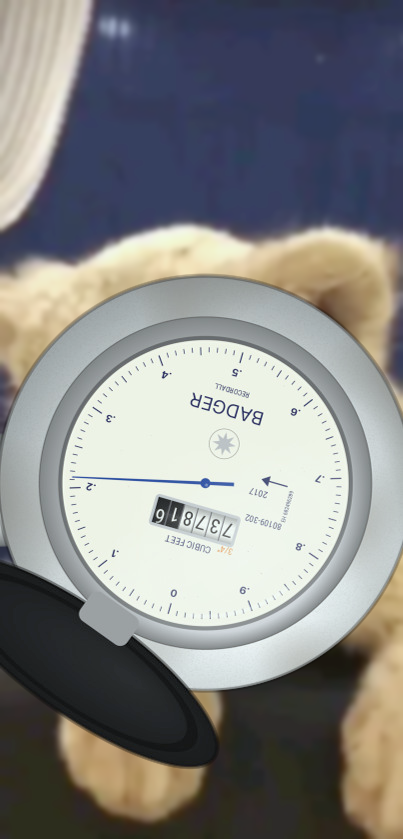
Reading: 737816.21 ft³
